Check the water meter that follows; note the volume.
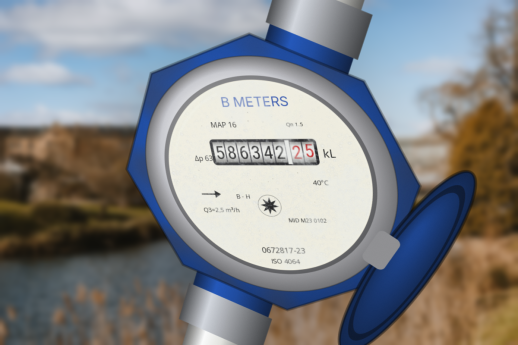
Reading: 586342.25 kL
